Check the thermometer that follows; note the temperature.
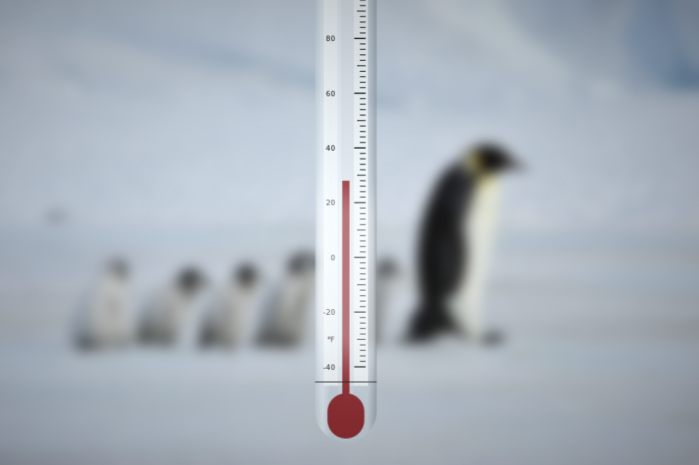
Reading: 28 °F
